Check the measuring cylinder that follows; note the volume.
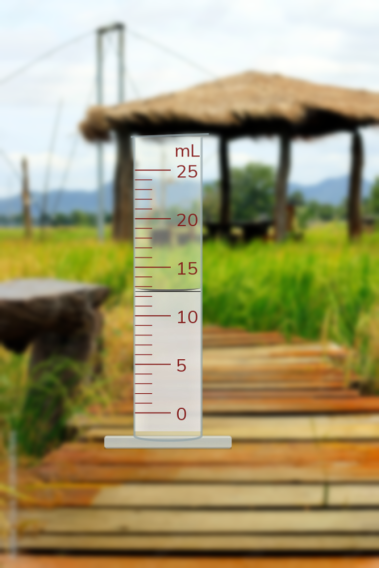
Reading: 12.5 mL
